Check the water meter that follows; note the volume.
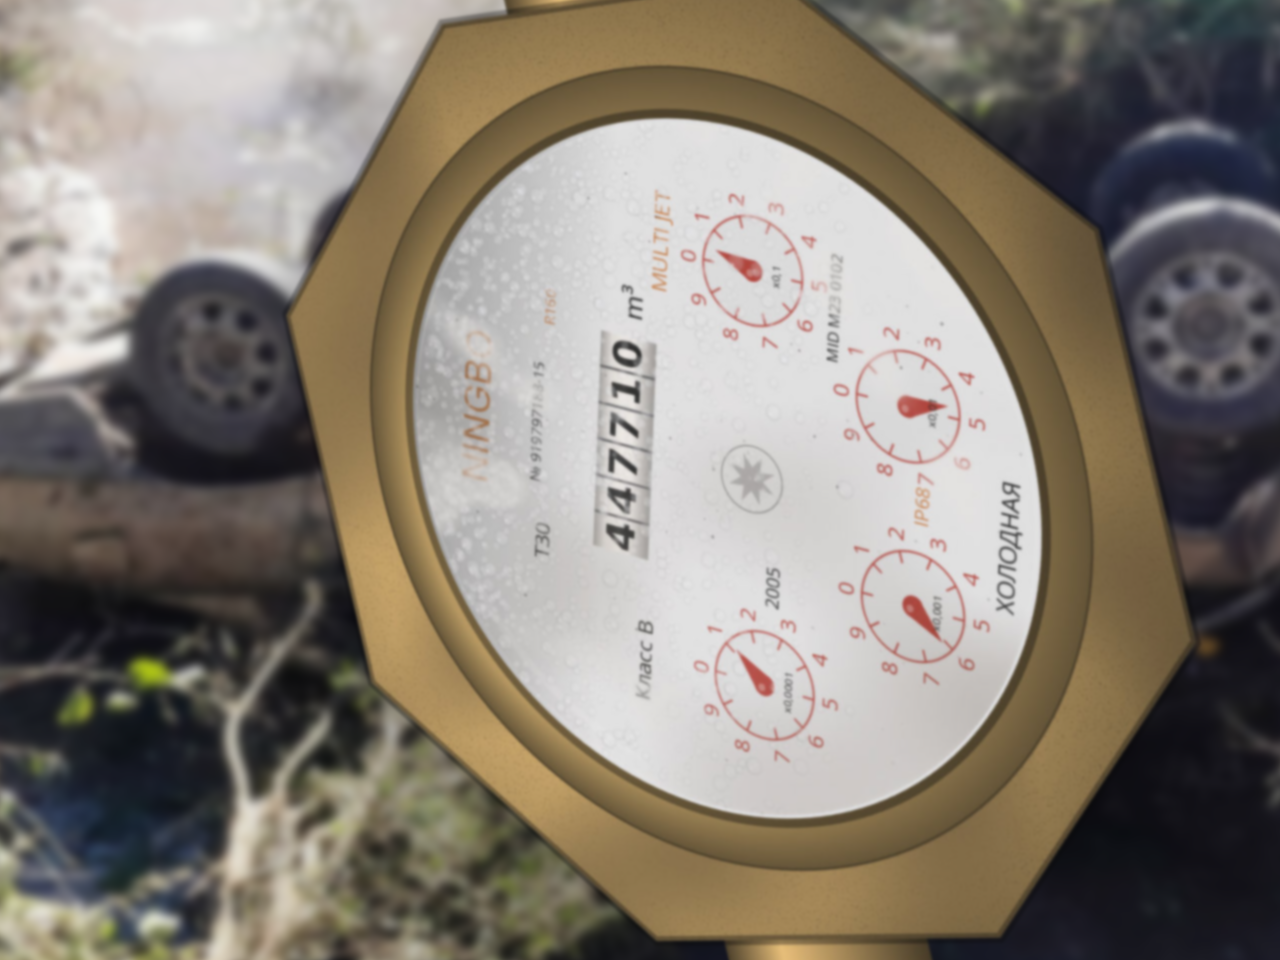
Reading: 447710.0461 m³
